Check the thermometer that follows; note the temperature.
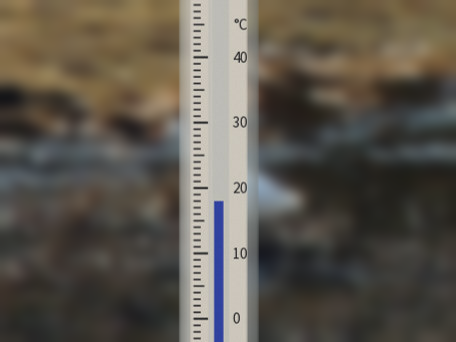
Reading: 18 °C
